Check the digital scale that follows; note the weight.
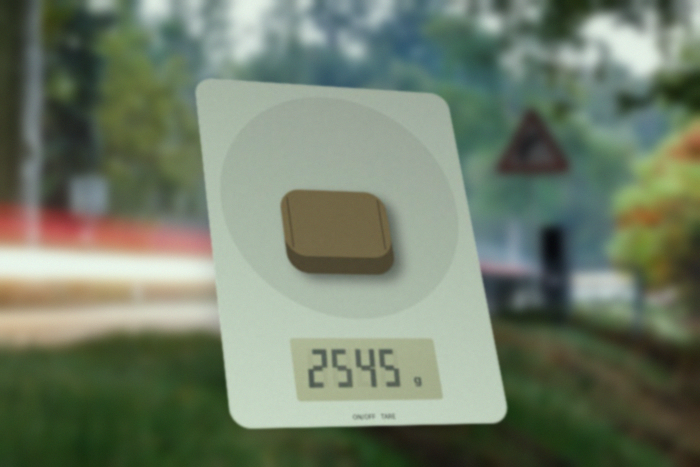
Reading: 2545 g
